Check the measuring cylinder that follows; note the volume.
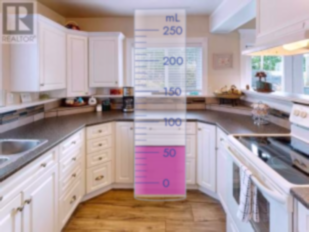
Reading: 60 mL
